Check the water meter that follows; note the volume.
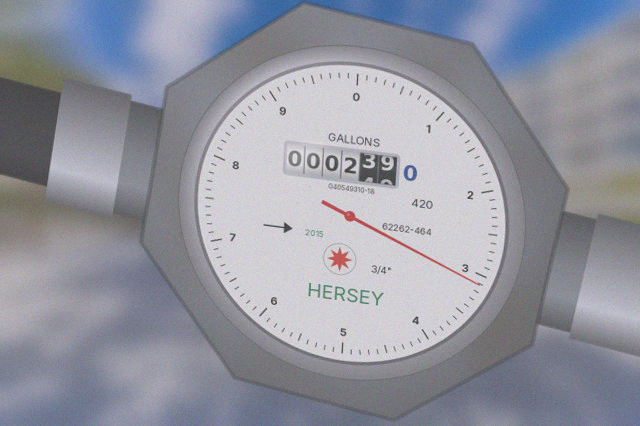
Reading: 2393.1 gal
